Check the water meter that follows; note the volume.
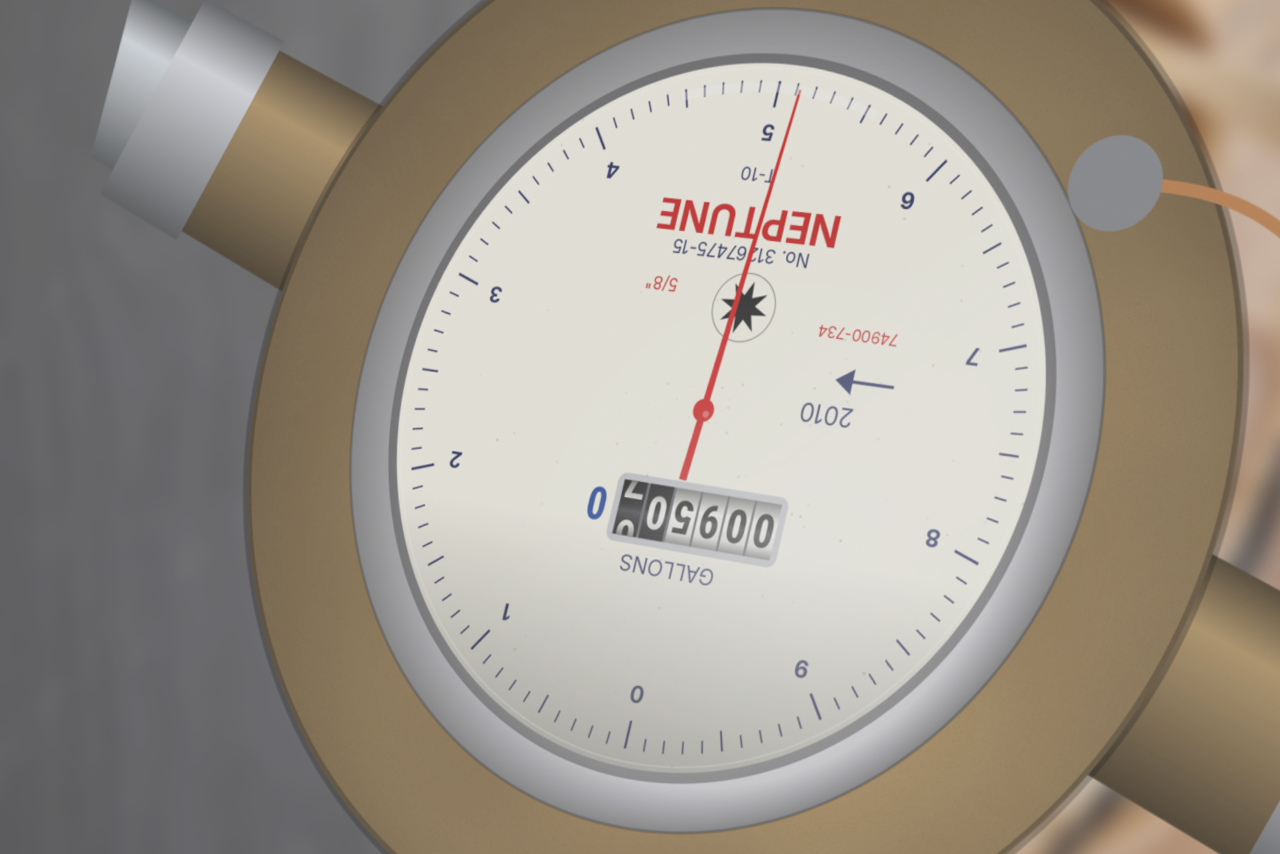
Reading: 95065.1 gal
